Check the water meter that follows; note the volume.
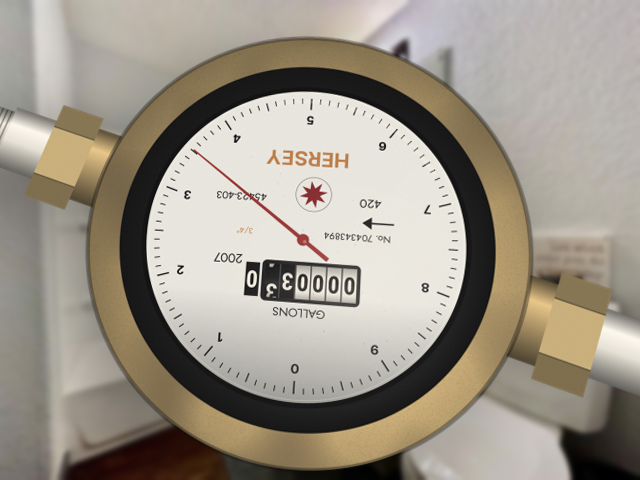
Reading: 333.5 gal
